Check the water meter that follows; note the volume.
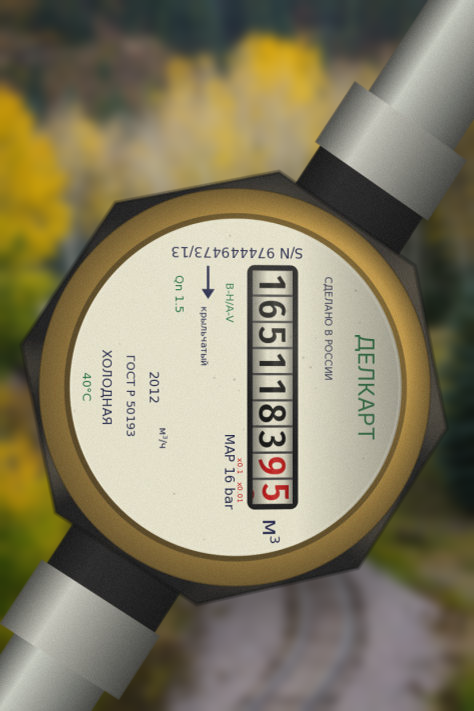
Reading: 1651183.95 m³
